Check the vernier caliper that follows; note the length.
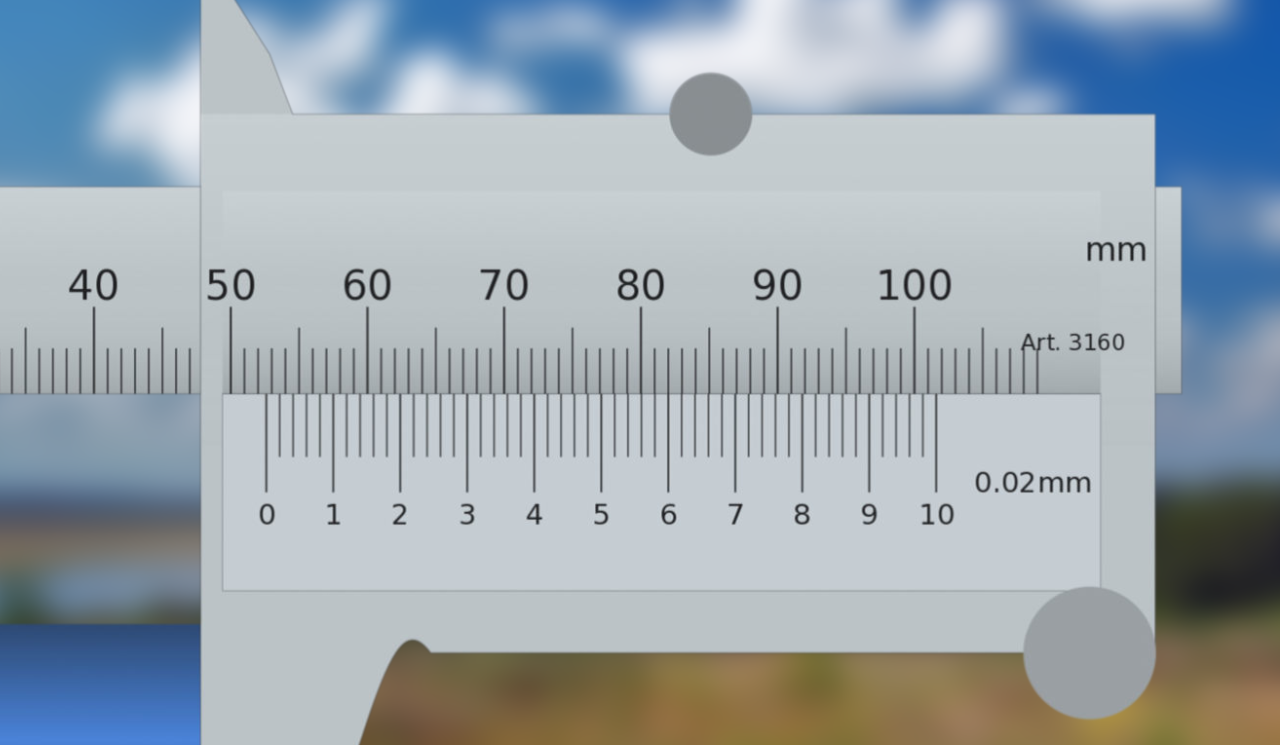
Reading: 52.6 mm
